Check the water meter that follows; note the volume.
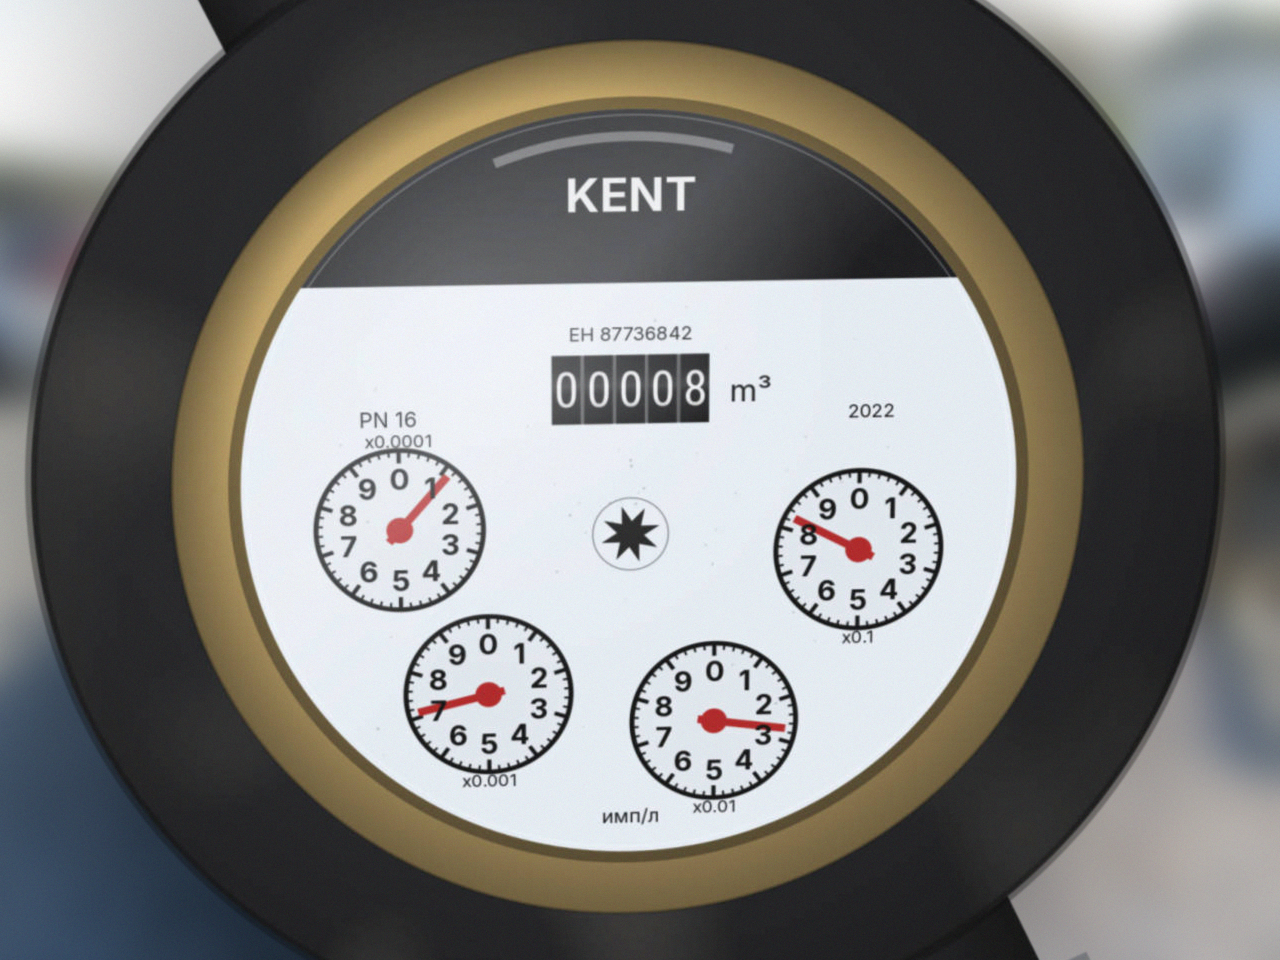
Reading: 8.8271 m³
